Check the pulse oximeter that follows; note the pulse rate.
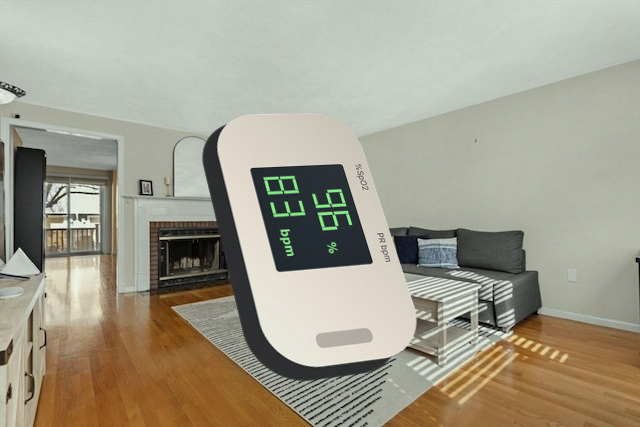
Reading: 83 bpm
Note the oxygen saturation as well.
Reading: 96 %
